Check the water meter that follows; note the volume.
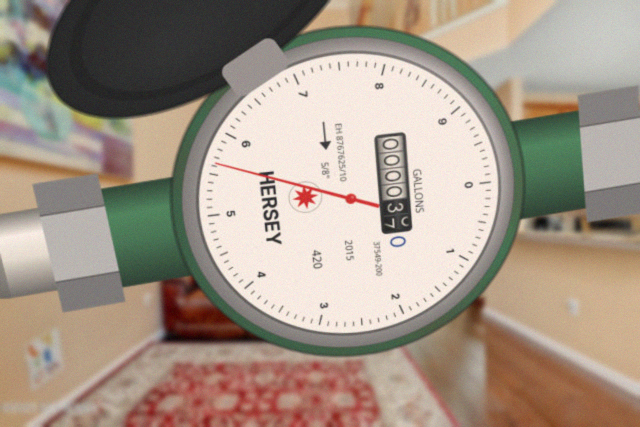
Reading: 365.6 gal
